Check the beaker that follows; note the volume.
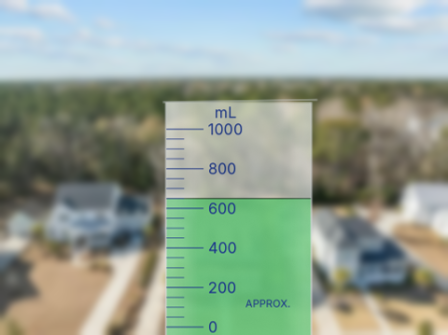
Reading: 650 mL
